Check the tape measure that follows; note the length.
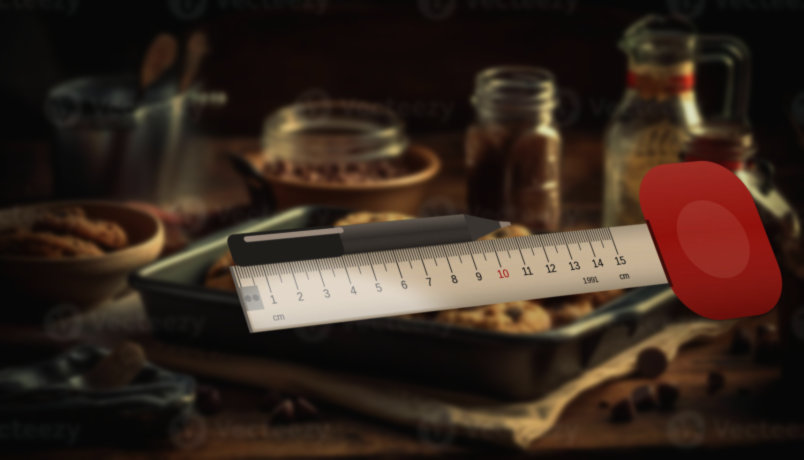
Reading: 11 cm
